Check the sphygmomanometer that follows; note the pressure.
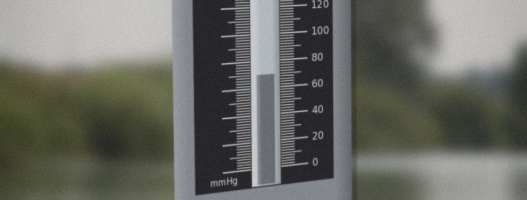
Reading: 70 mmHg
